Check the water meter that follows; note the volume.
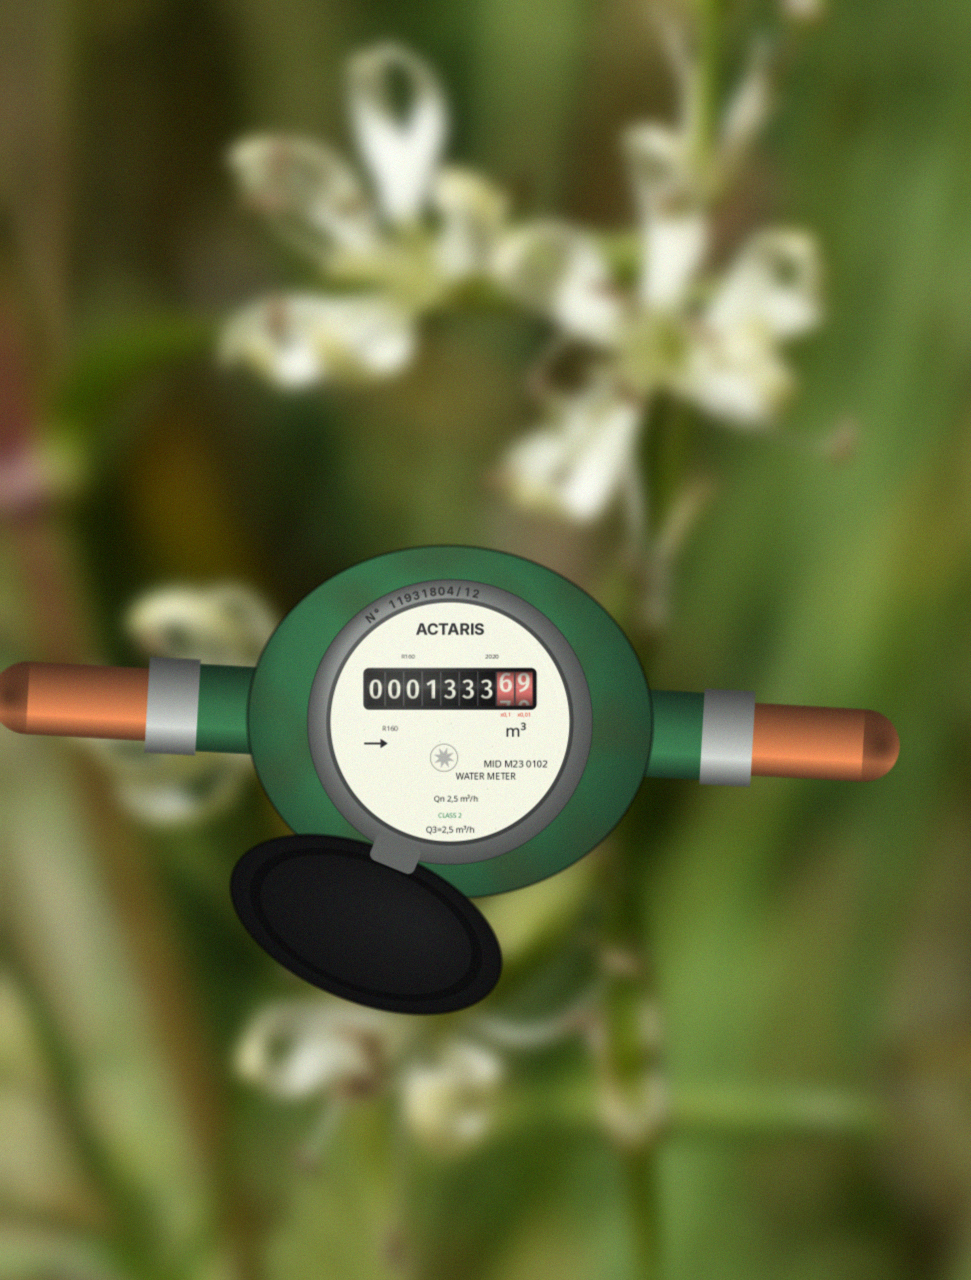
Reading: 1333.69 m³
